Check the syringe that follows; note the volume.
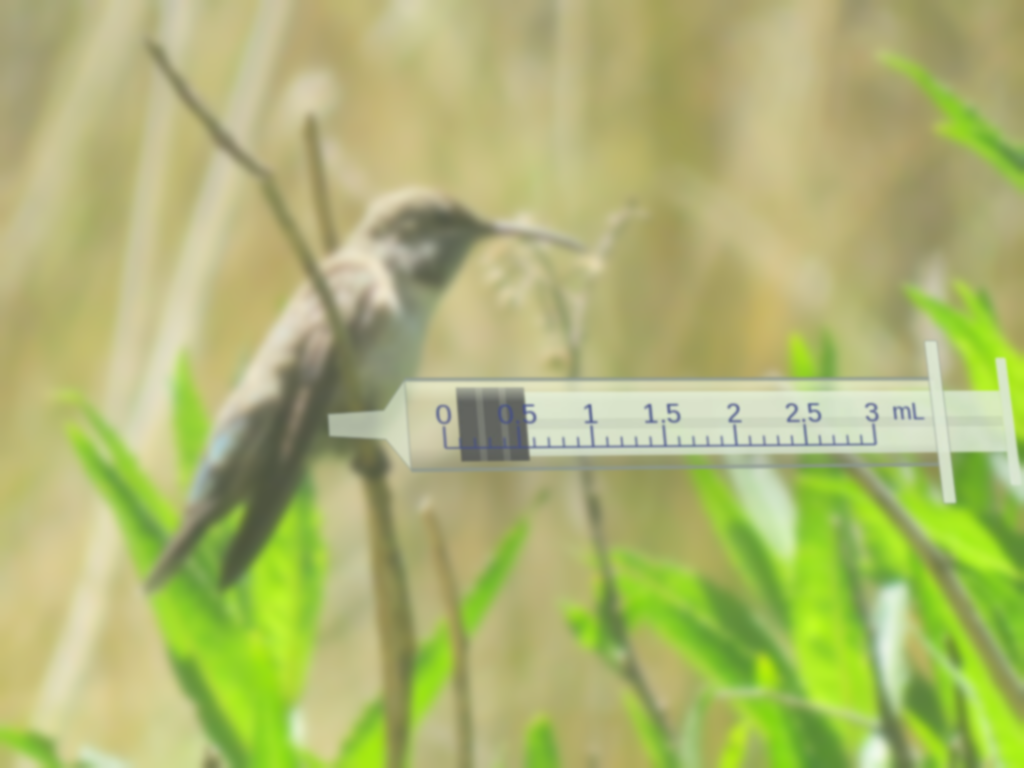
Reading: 0.1 mL
